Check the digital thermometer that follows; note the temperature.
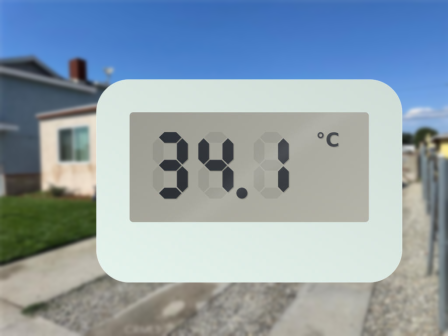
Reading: 34.1 °C
